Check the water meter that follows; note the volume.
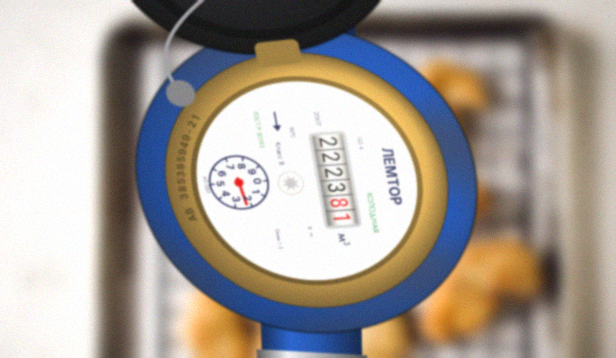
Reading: 2223.812 m³
